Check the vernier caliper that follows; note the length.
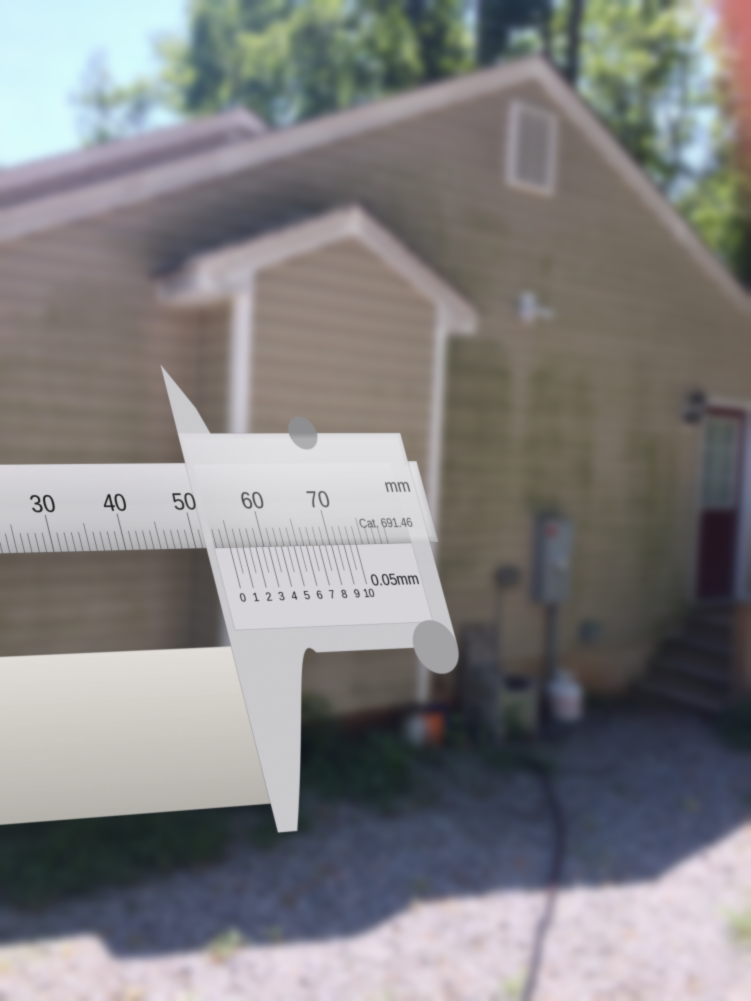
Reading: 55.0 mm
